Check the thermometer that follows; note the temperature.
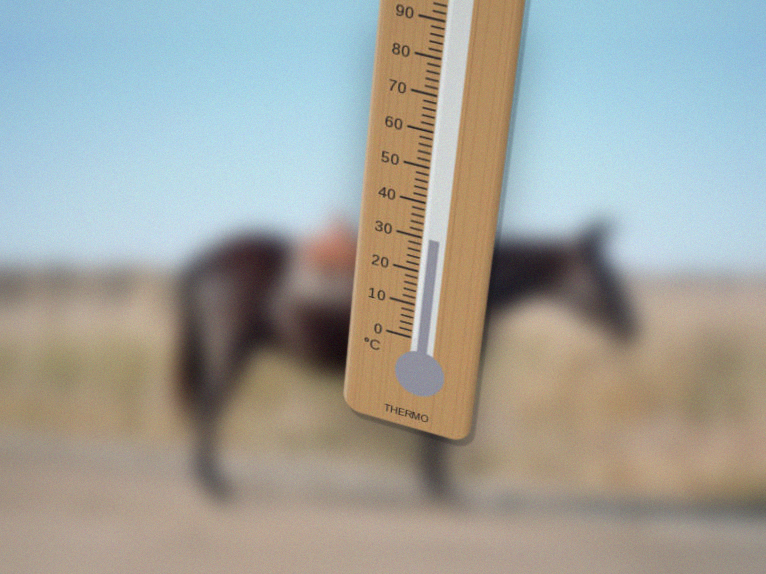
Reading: 30 °C
